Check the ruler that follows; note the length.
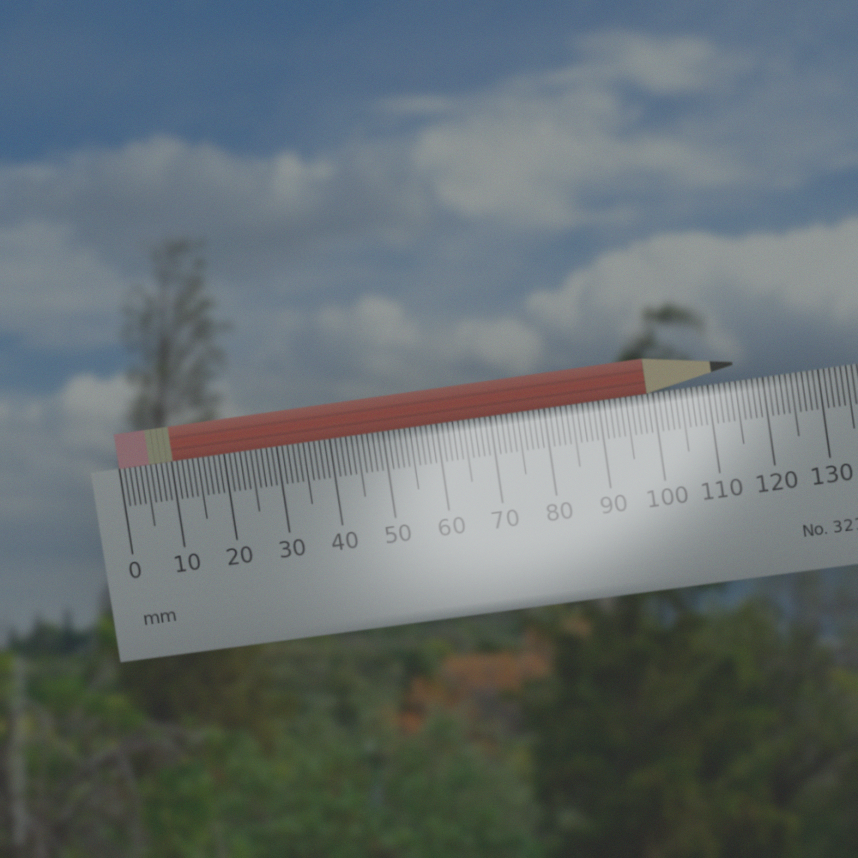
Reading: 115 mm
